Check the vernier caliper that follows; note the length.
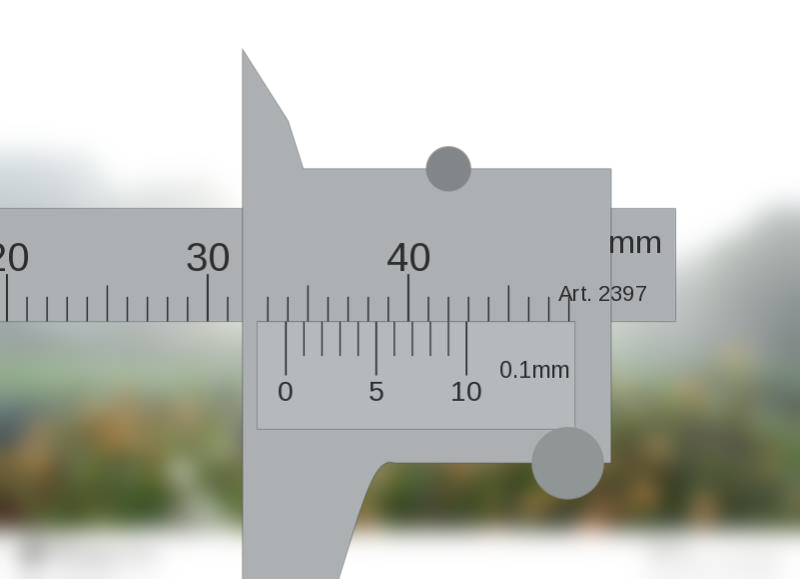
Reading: 33.9 mm
